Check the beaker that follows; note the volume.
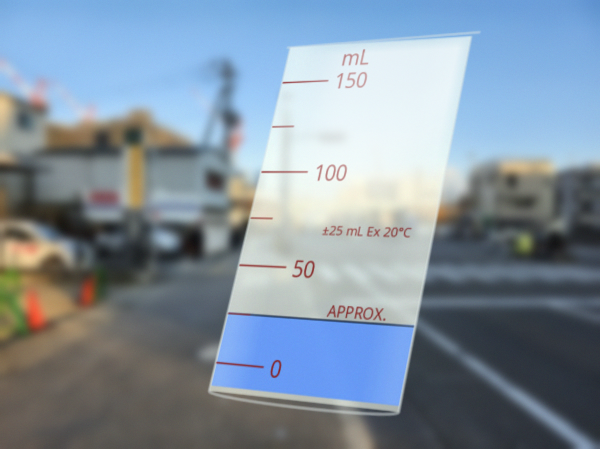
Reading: 25 mL
